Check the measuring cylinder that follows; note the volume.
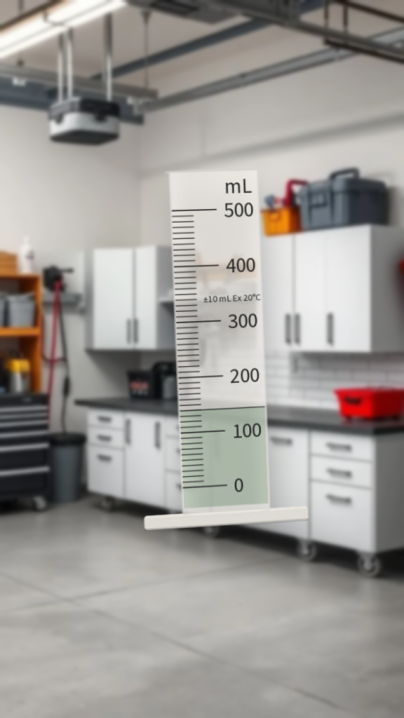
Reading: 140 mL
